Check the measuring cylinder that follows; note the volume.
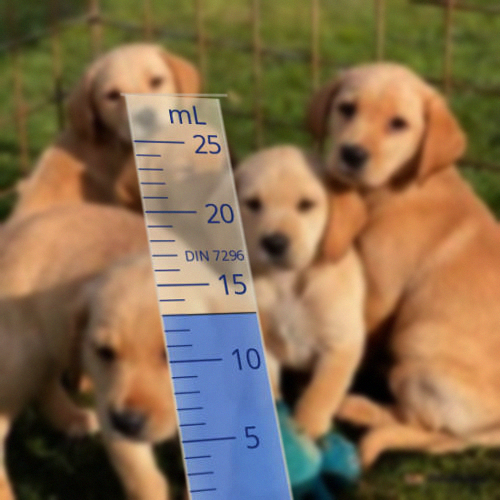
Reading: 13 mL
